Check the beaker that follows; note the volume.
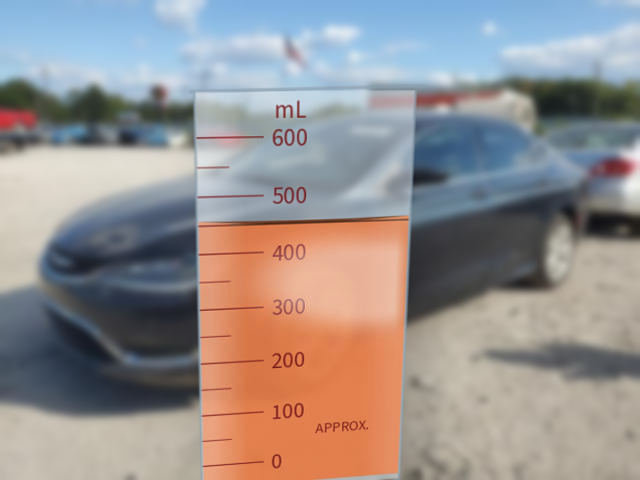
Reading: 450 mL
